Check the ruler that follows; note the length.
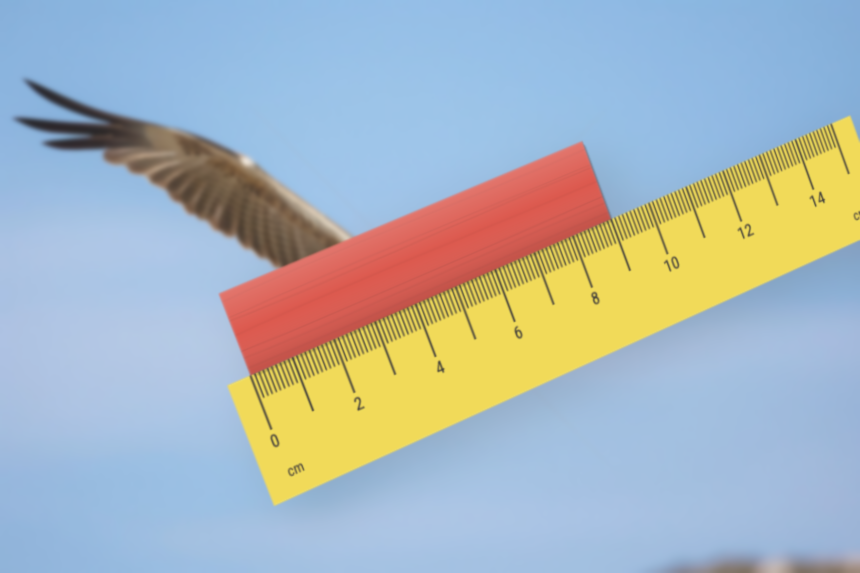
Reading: 9 cm
